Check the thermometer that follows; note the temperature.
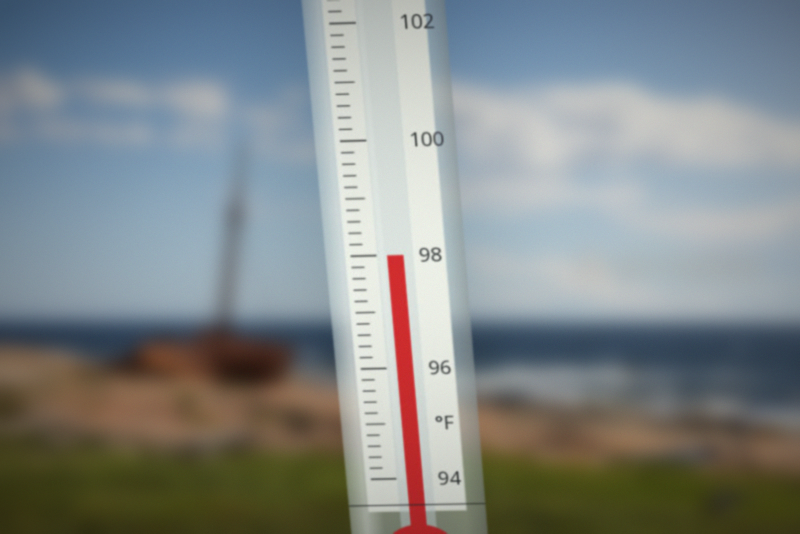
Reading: 98 °F
